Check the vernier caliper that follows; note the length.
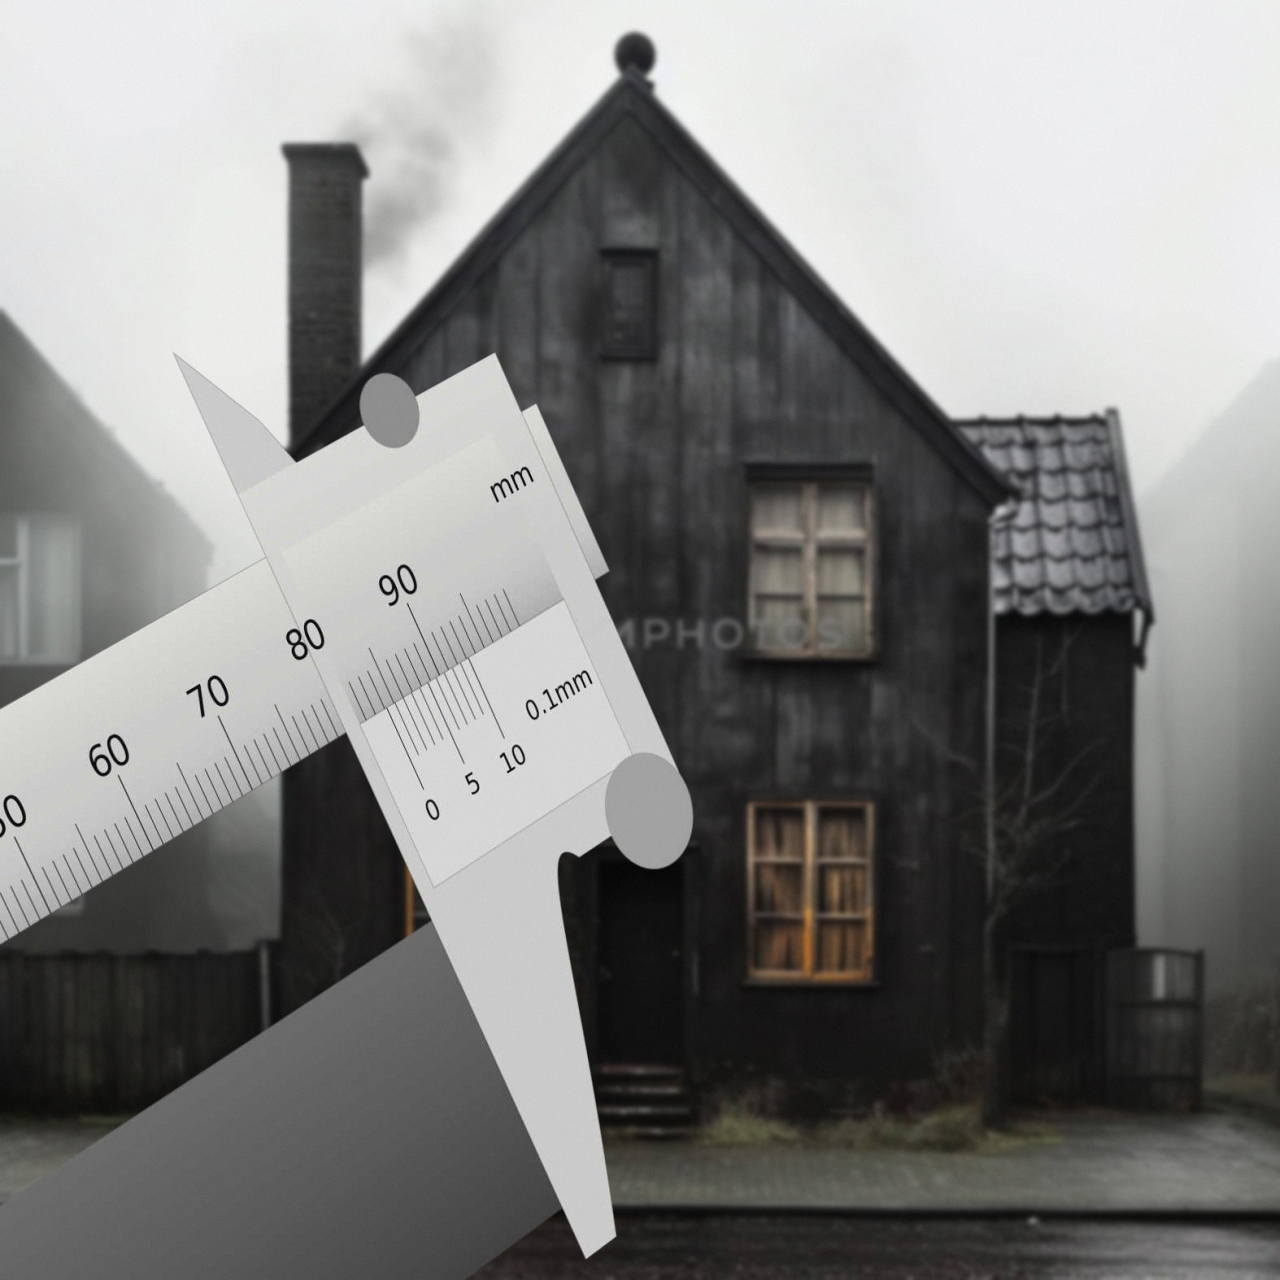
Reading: 84.2 mm
